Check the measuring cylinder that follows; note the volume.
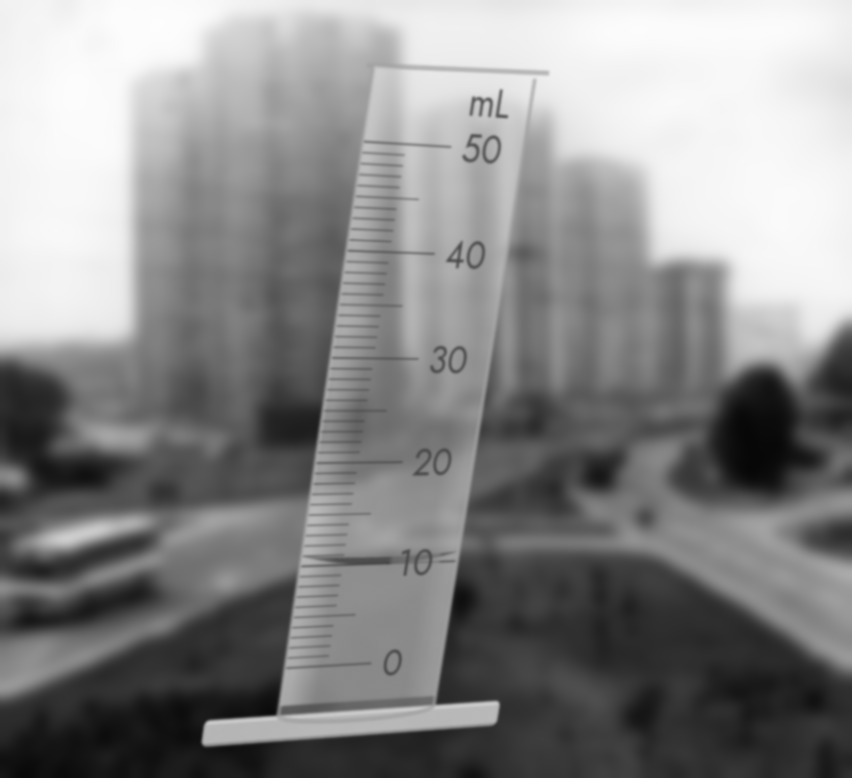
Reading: 10 mL
